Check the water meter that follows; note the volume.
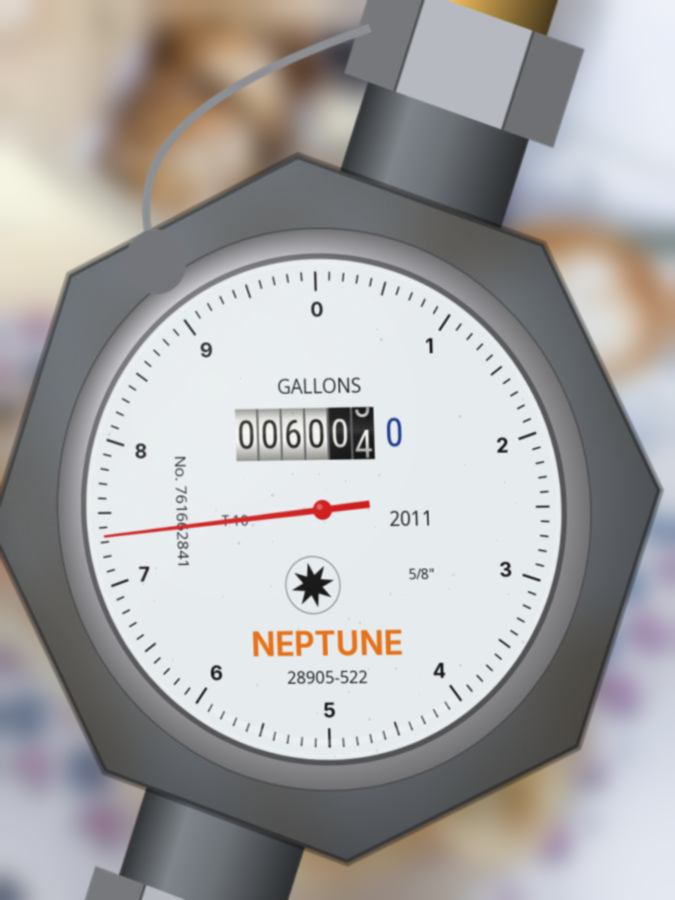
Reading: 60037.3 gal
